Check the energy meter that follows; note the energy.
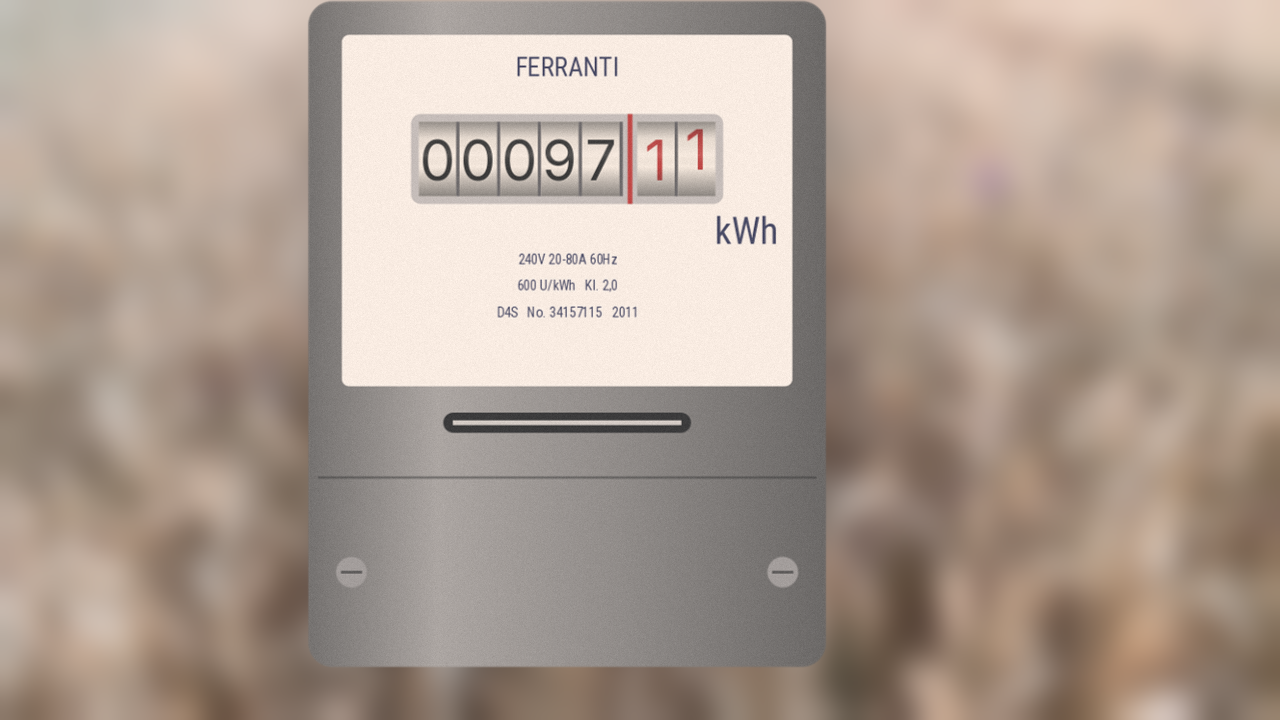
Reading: 97.11 kWh
